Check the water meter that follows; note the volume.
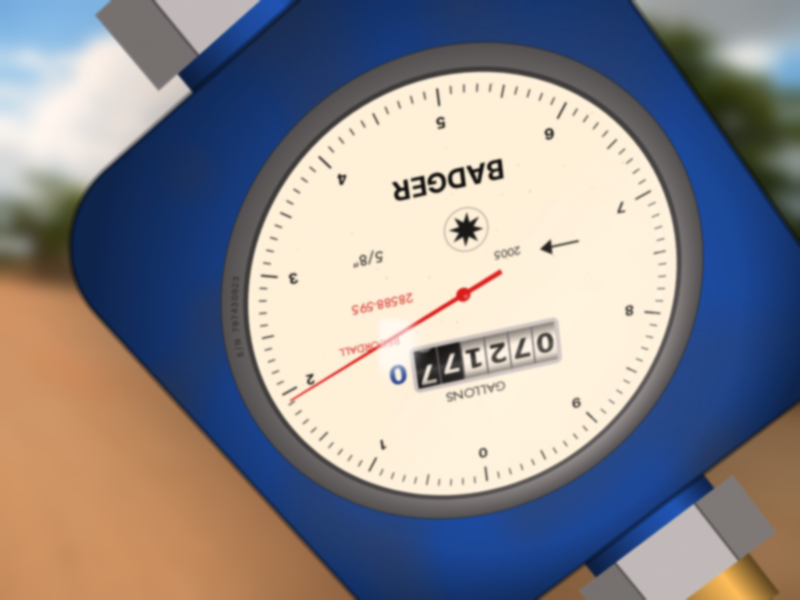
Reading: 721771.9 gal
